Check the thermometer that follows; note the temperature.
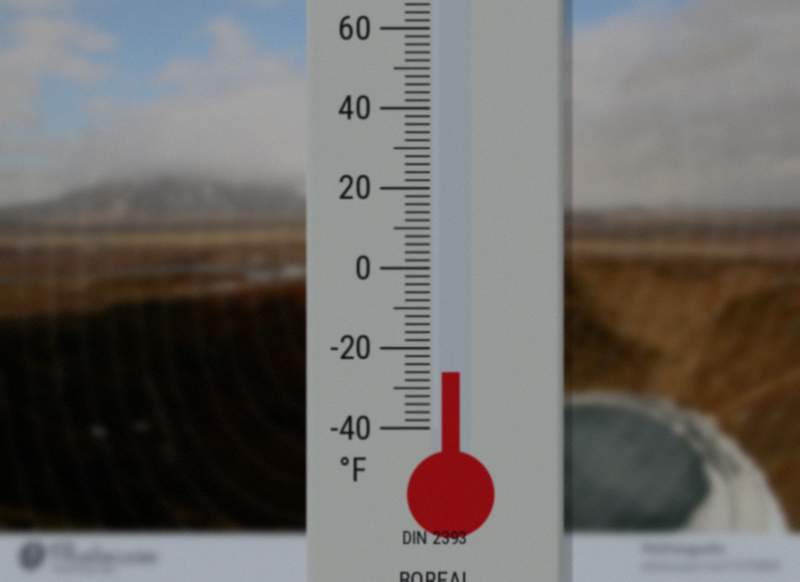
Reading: -26 °F
